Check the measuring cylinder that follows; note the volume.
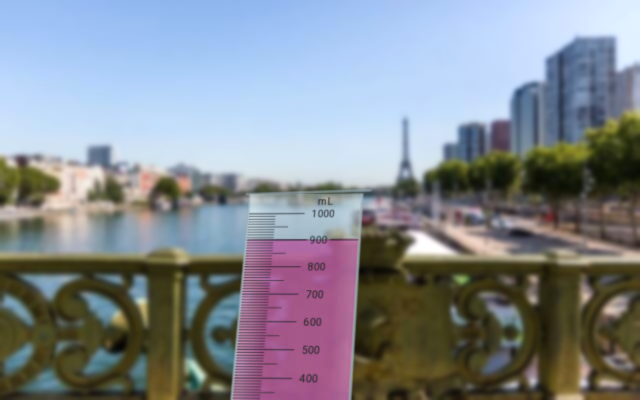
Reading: 900 mL
